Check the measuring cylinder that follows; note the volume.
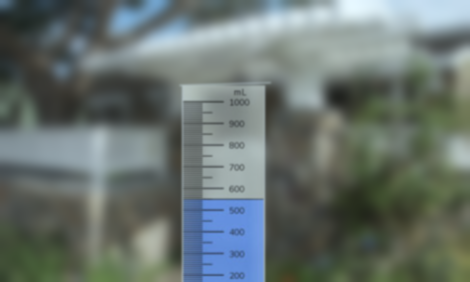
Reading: 550 mL
